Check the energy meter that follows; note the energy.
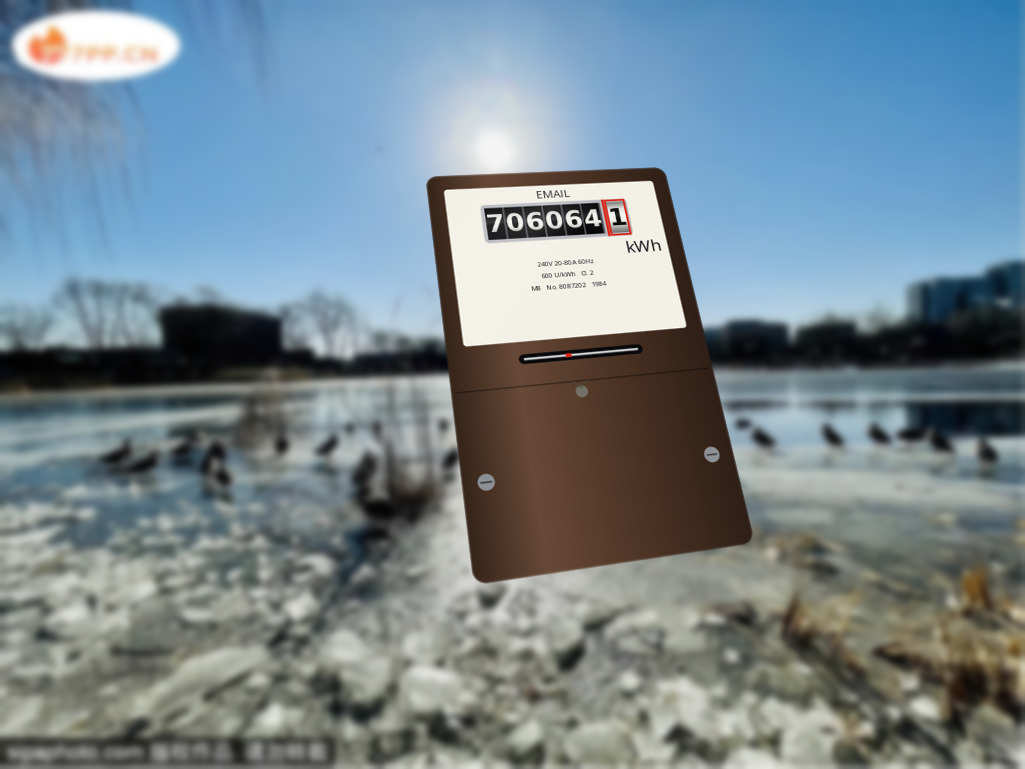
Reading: 706064.1 kWh
